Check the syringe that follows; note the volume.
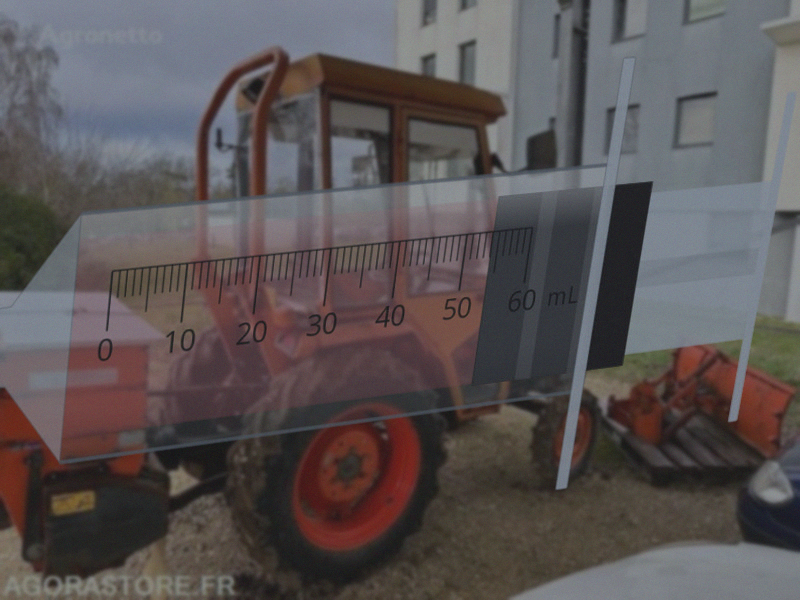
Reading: 54 mL
